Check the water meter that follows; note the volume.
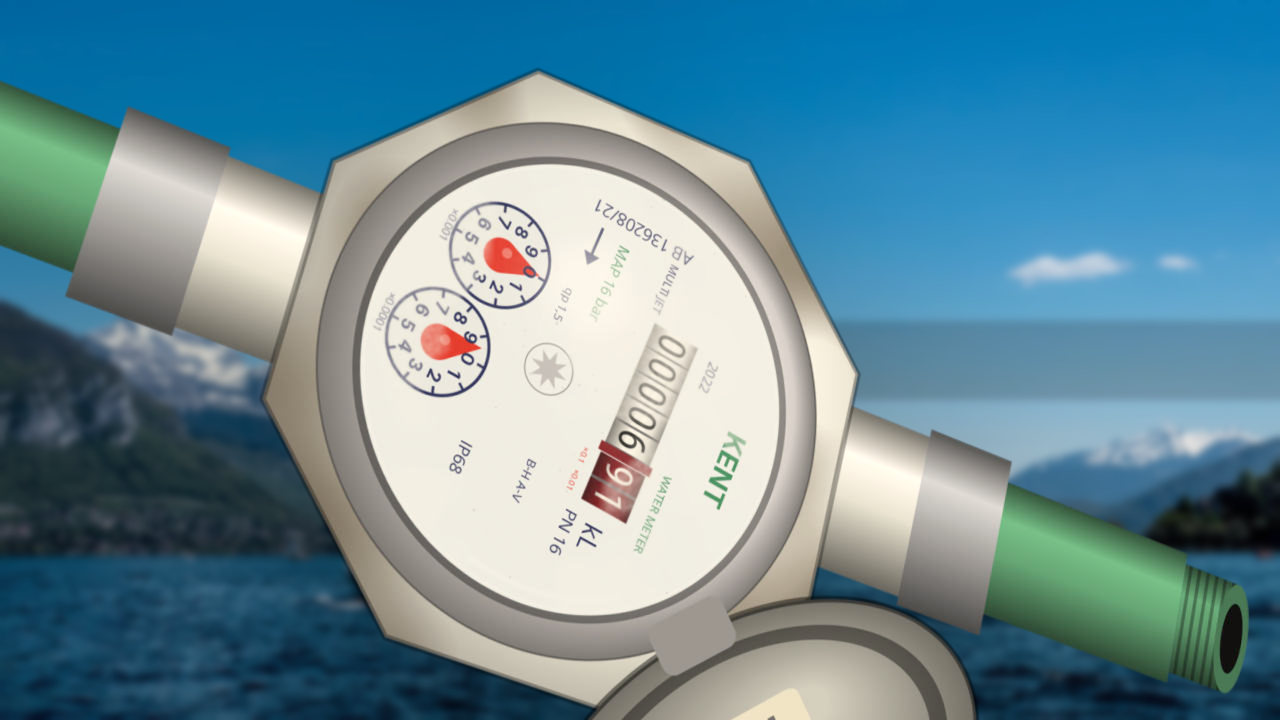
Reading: 6.9099 kL
